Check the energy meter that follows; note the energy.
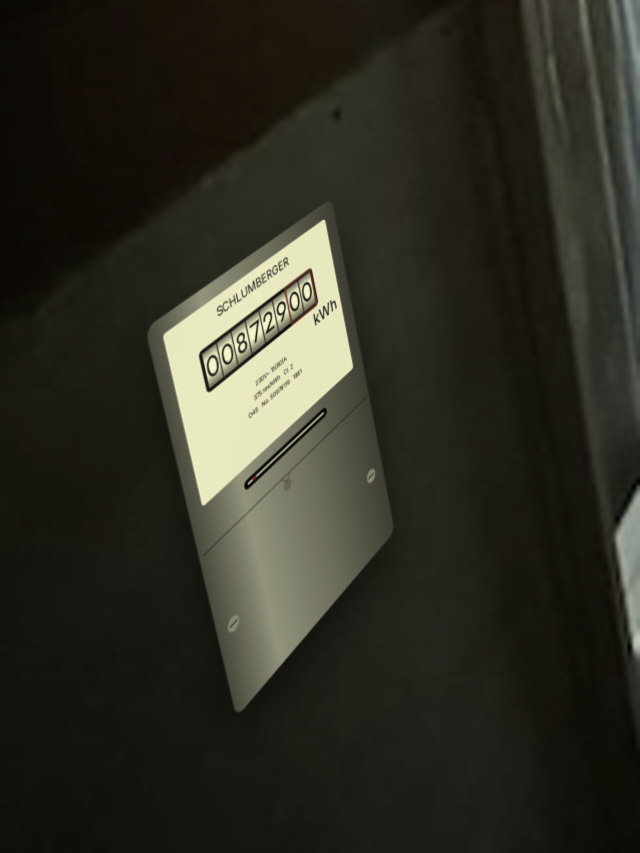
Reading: 8729.00 kWh
